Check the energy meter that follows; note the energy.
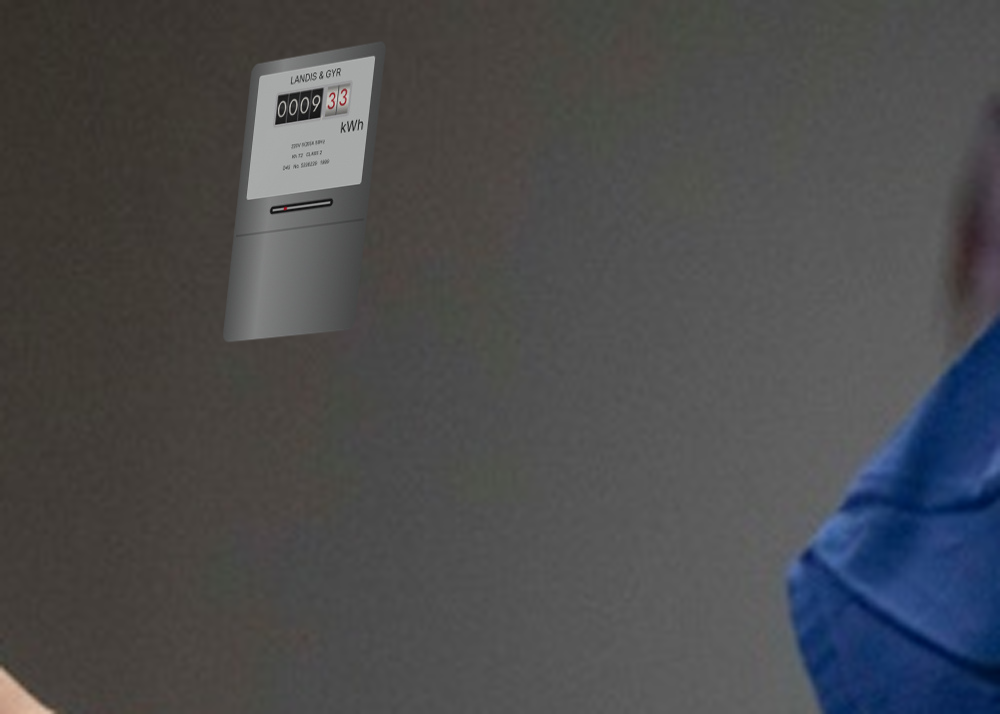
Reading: 9.33 kWh
